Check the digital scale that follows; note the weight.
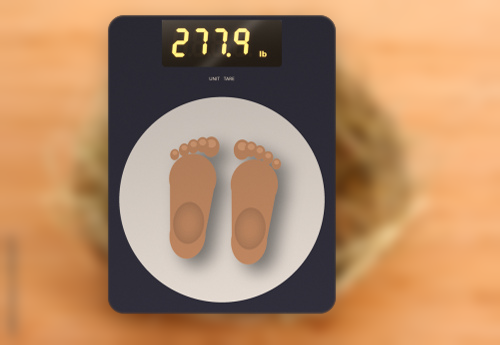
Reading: 277.9 lb
